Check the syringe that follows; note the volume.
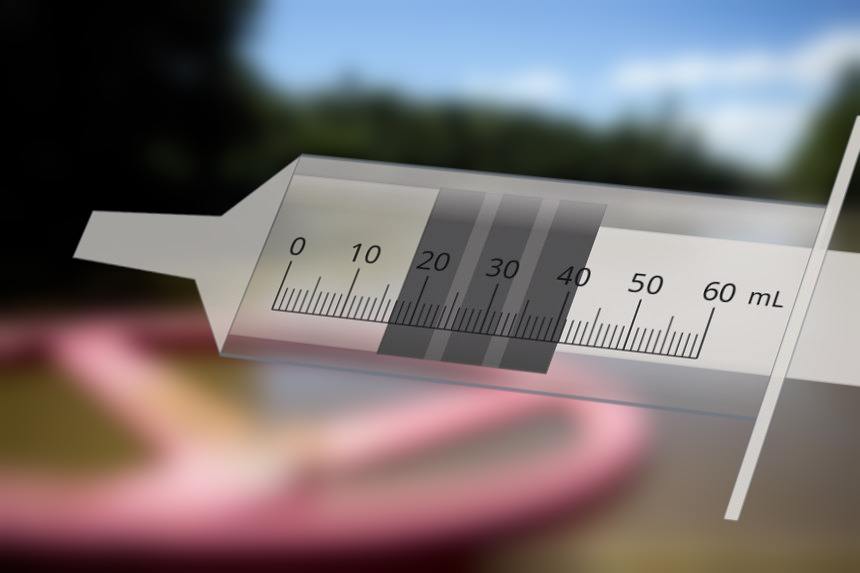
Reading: 17 mL
